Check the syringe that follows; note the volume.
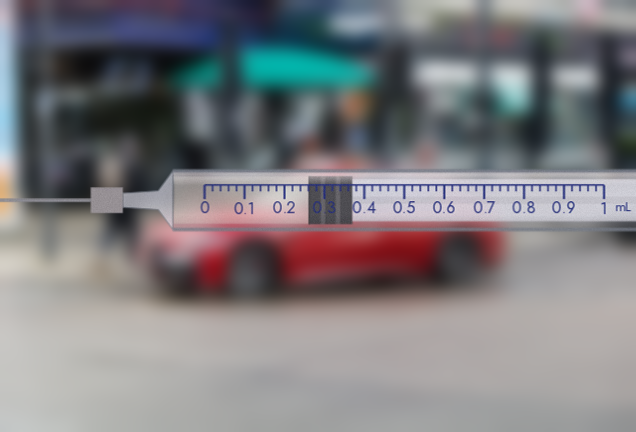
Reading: 0.26 mL
